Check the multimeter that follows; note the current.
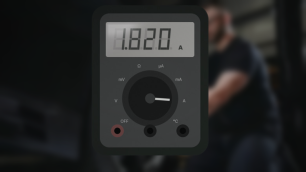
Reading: 1.820 A
